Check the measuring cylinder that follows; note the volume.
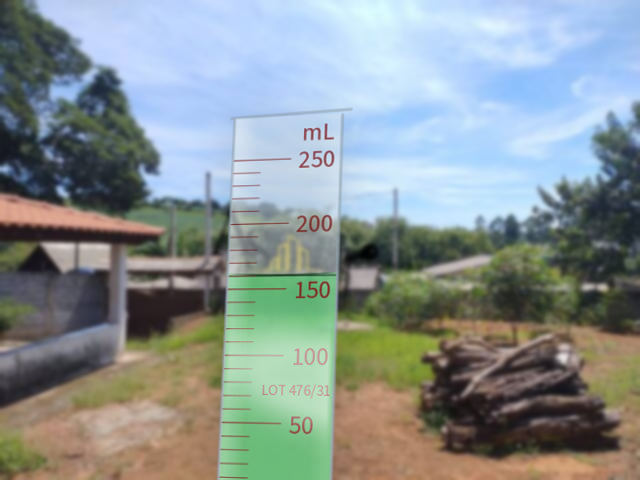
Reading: 160 mL
